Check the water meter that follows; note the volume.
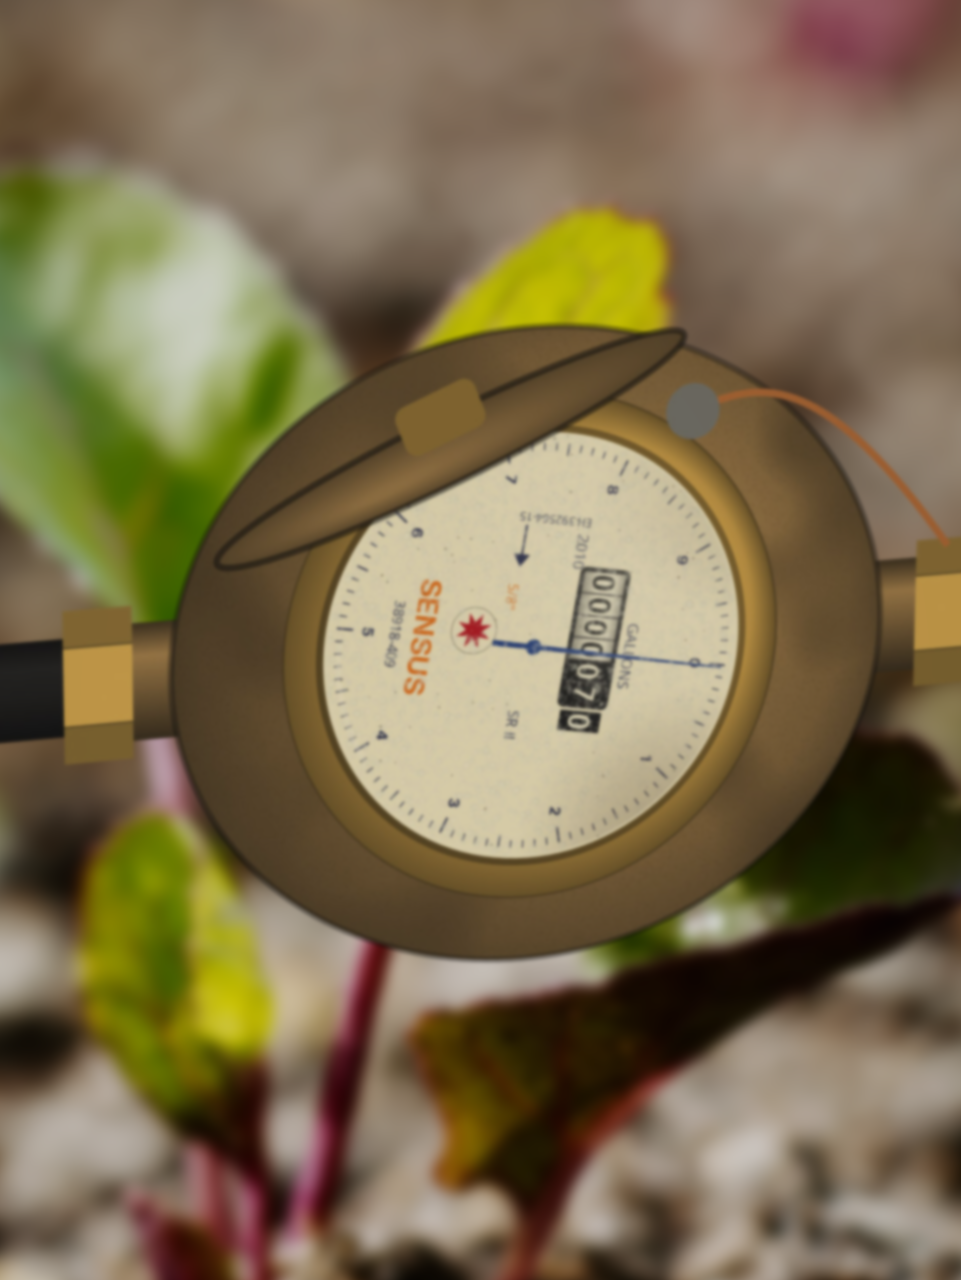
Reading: 70.0 gal
